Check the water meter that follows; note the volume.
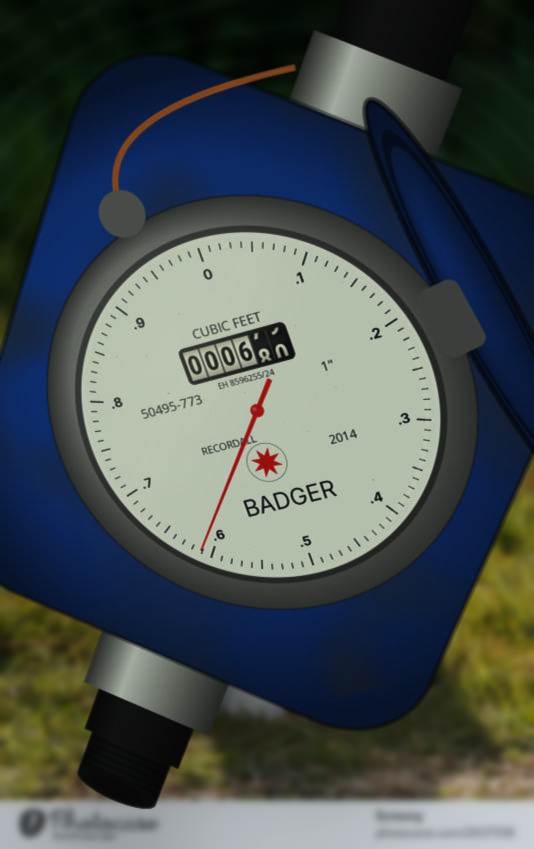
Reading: 679.61 ft³
